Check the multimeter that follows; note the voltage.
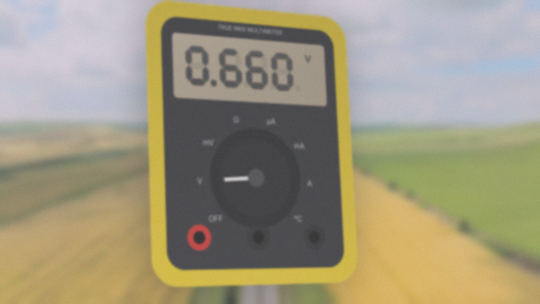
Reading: 0.660 V
